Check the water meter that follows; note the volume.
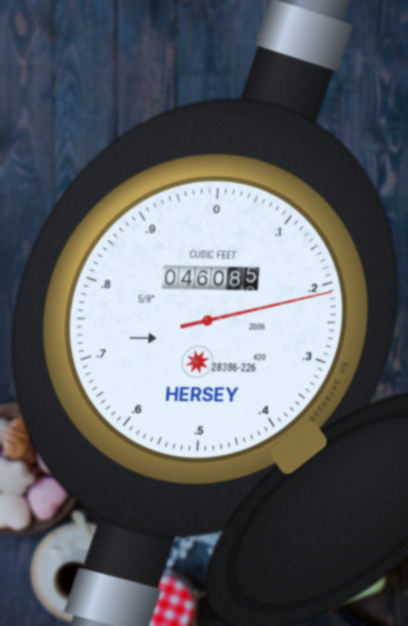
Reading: 46085.21 ft³
